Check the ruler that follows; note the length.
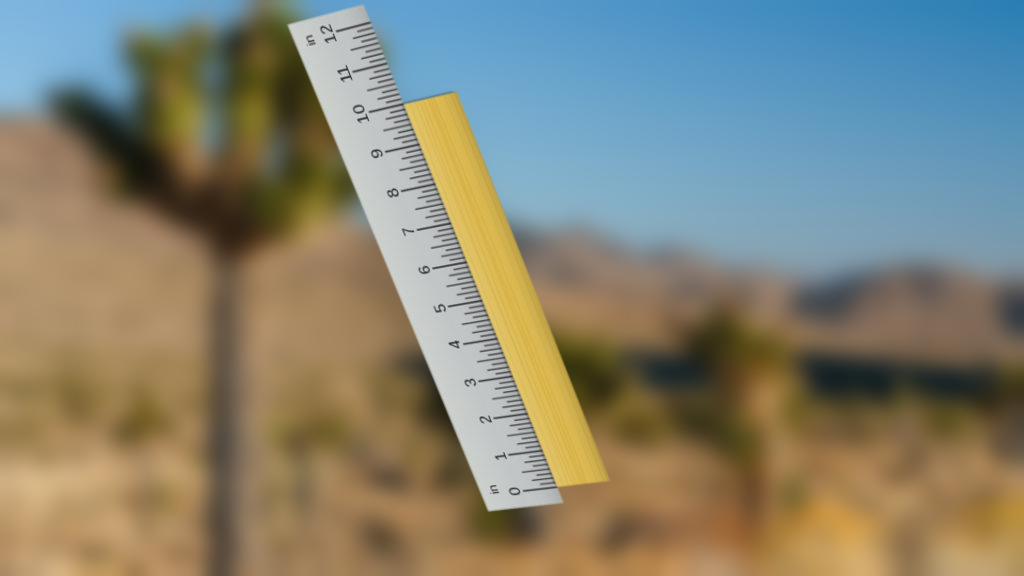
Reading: 10 in
